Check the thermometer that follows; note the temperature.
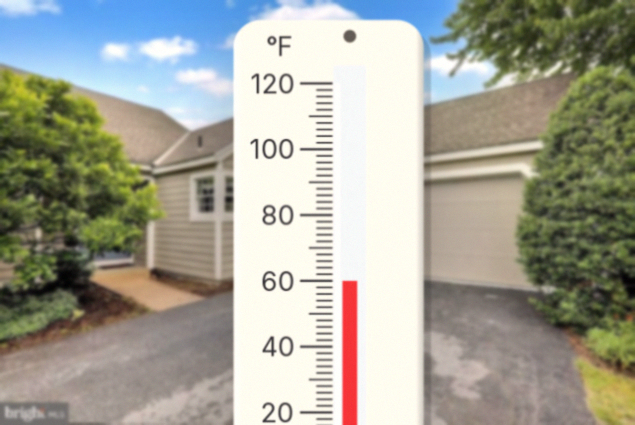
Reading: 60 °F
